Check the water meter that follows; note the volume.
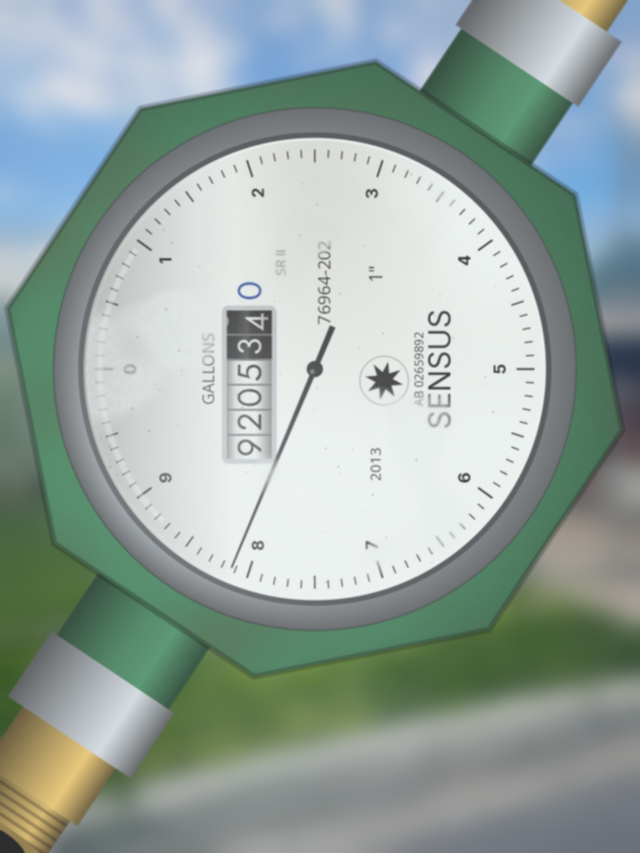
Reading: 9205338.1 gal
